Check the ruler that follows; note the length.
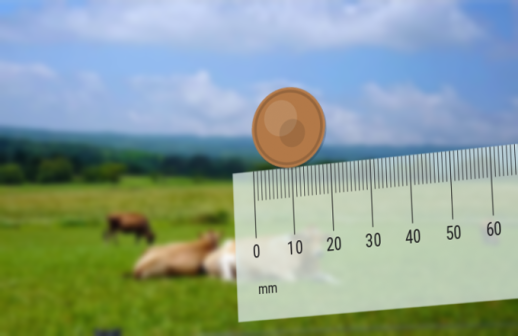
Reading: 19 mm
